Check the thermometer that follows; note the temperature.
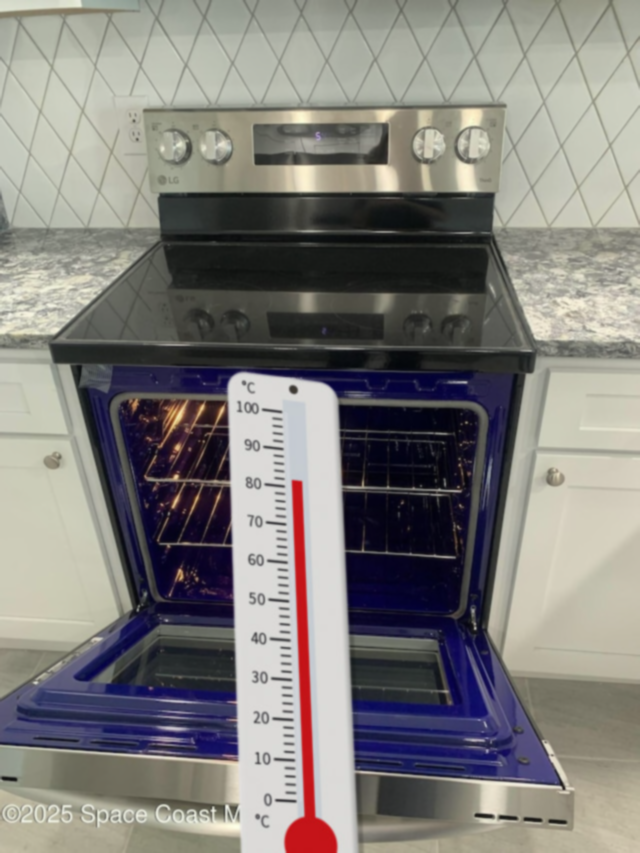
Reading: 82 °C
